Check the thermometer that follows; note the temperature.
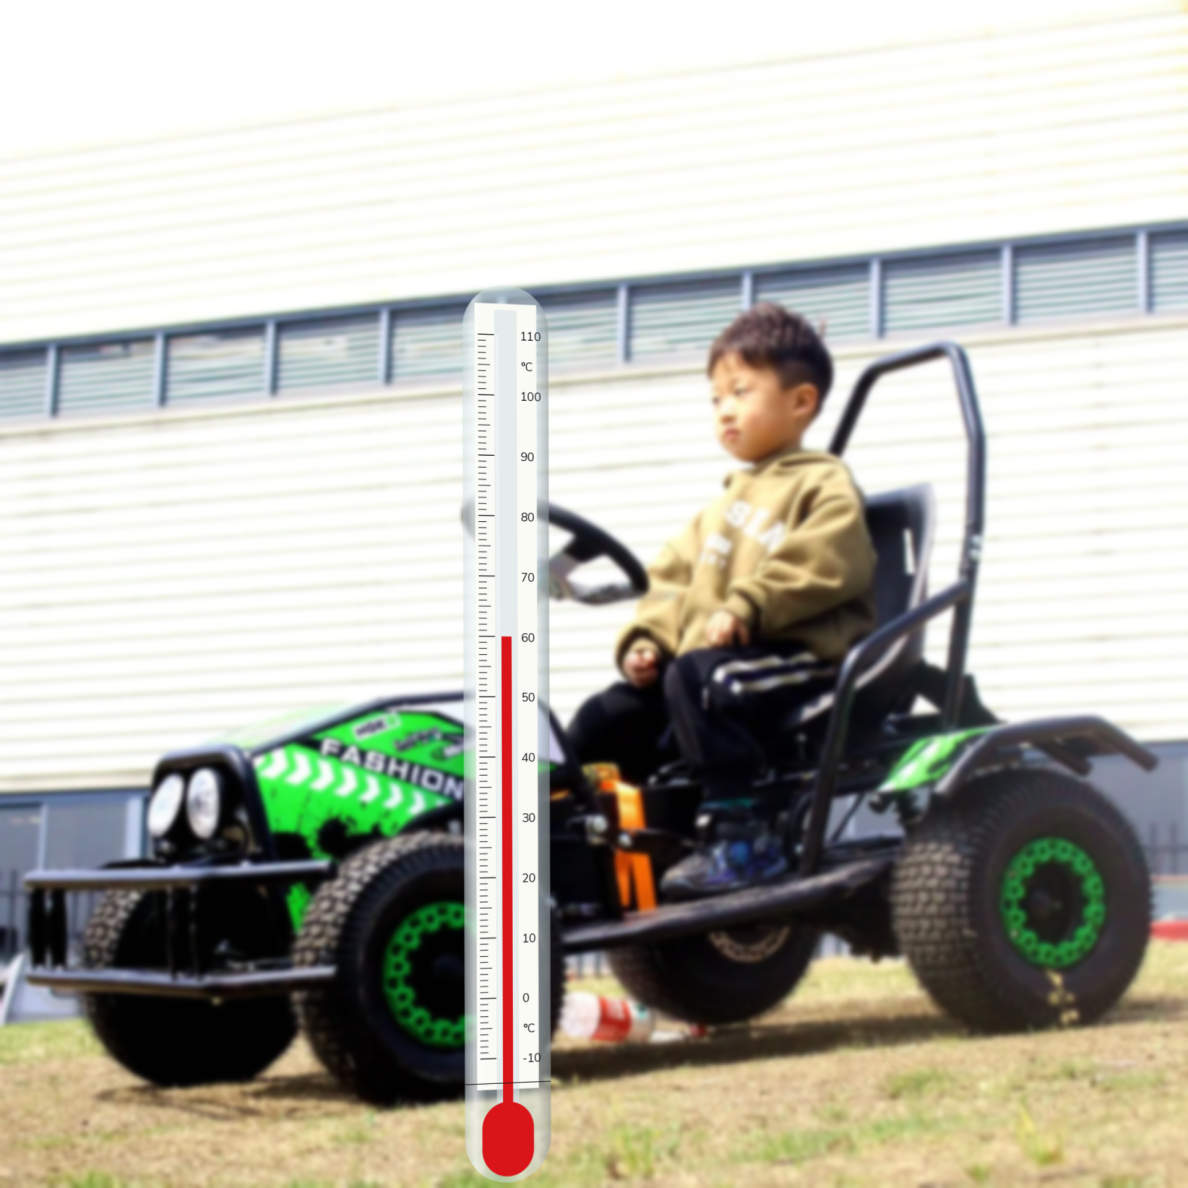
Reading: 60 °C
